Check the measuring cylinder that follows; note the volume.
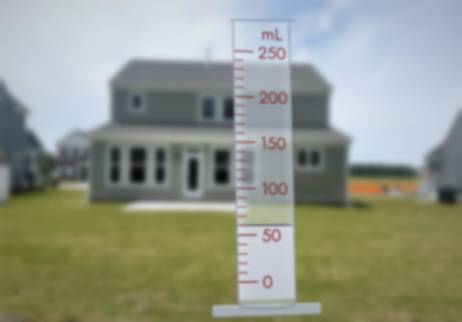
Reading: 60 mL
